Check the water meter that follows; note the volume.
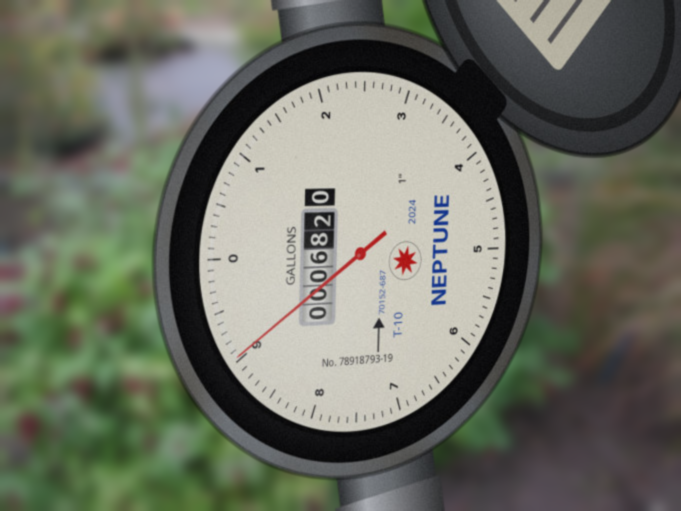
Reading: 6819.0 gal
